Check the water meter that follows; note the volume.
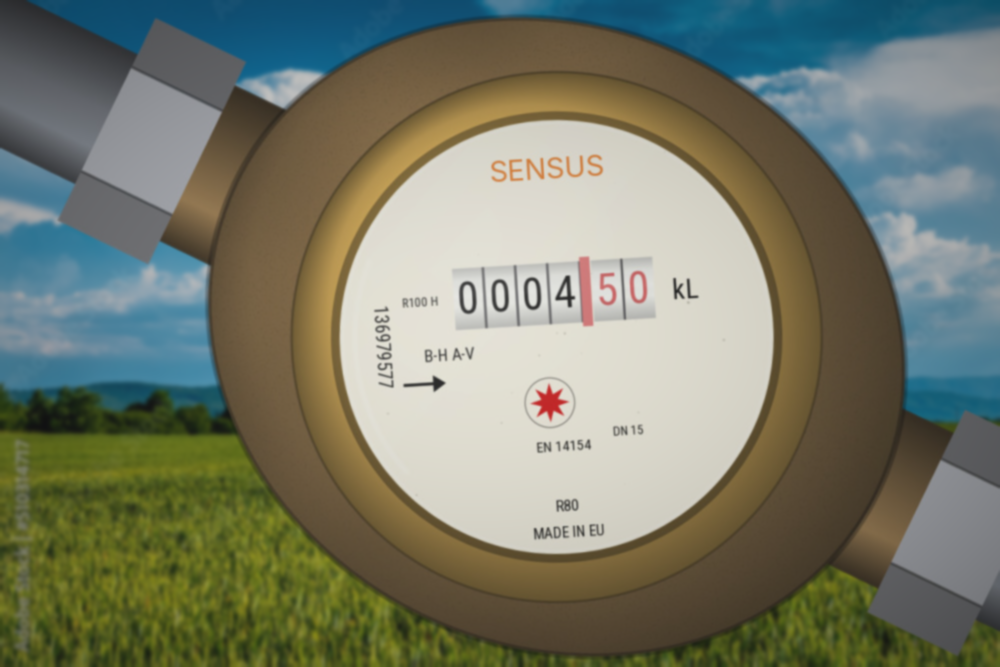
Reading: 4.50 kL
